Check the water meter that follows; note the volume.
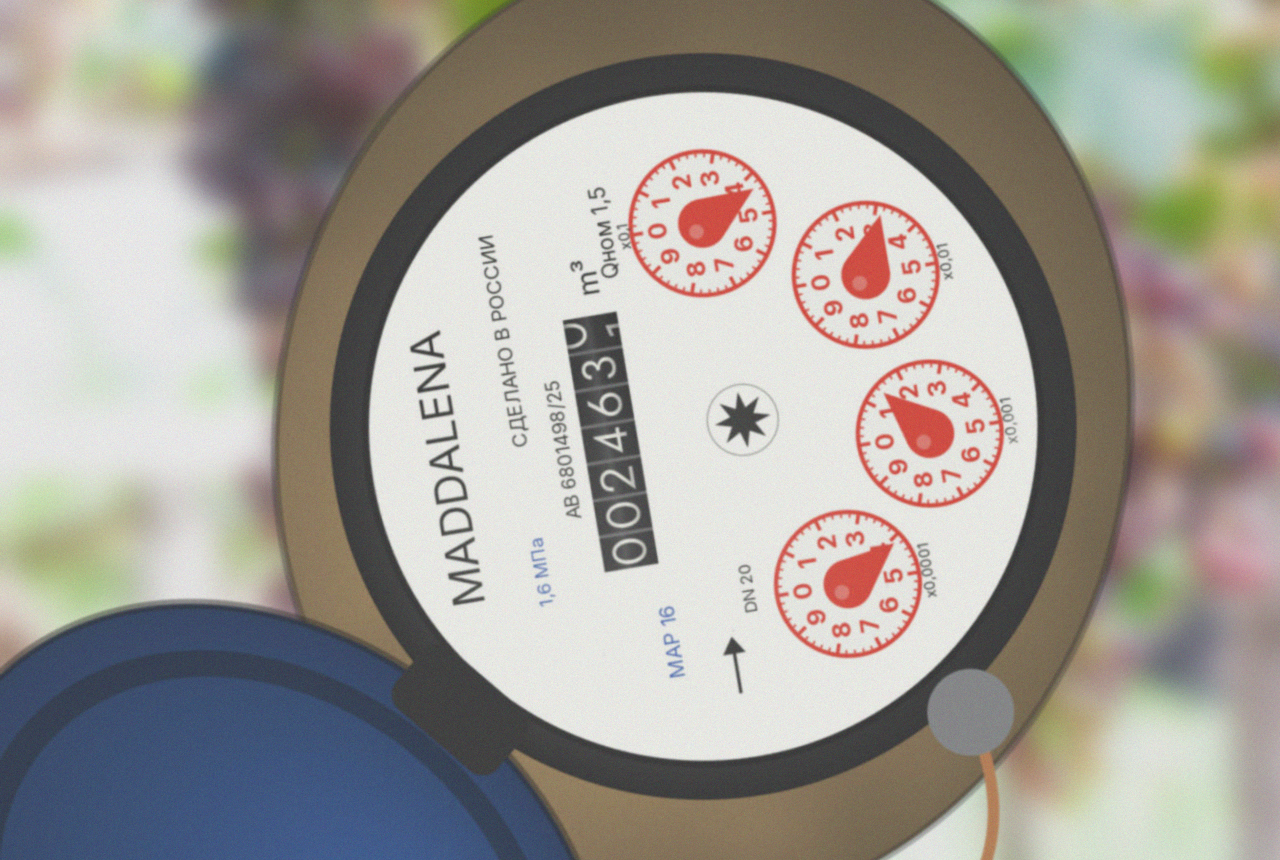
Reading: 24630.4314 m³
